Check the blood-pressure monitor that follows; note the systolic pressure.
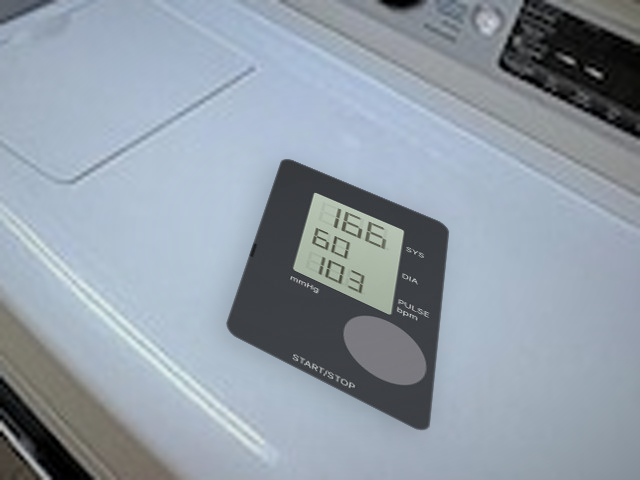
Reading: 166 mmHg
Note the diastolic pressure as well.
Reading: 60 mmHg
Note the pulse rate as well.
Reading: 103 bpm
